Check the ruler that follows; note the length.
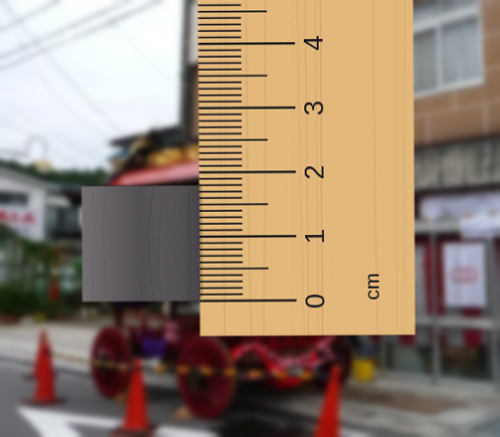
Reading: 1.8 cm
